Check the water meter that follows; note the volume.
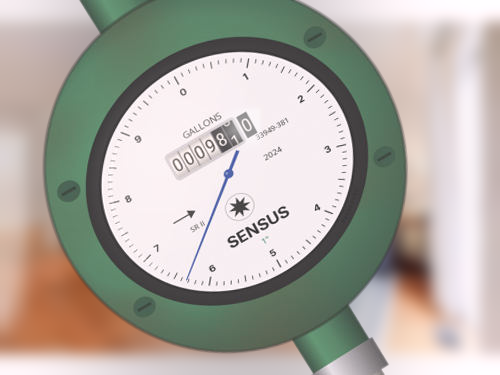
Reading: 9806.3 gal
